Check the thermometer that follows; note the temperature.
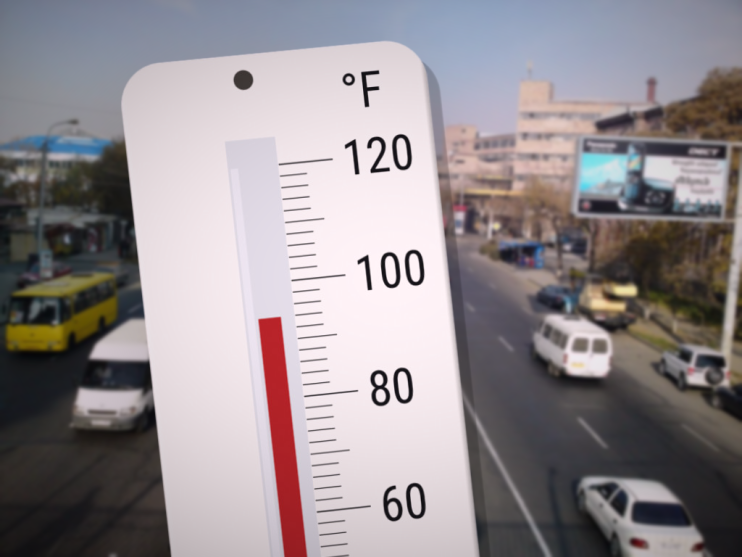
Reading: 94 °F
